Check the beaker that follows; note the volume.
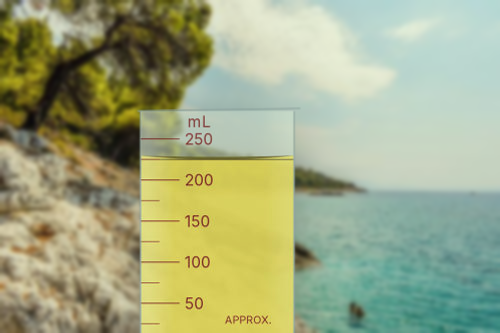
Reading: 225 mL
